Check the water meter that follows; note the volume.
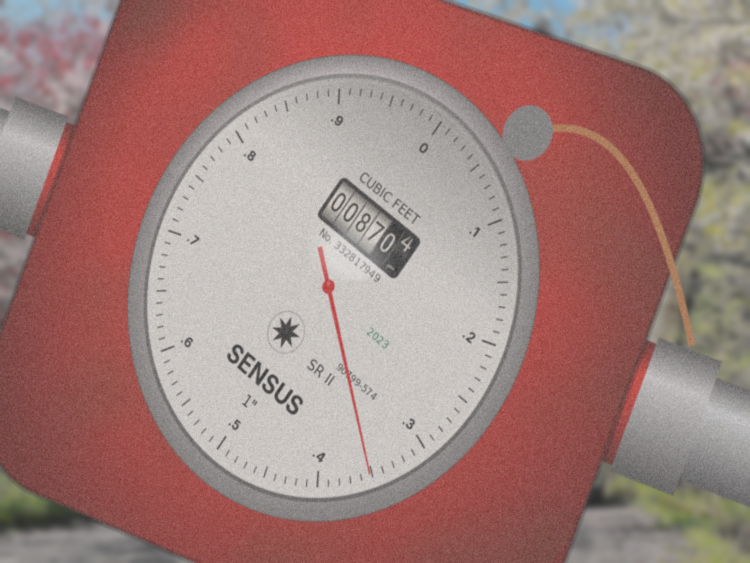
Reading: 8704.35 ft³
